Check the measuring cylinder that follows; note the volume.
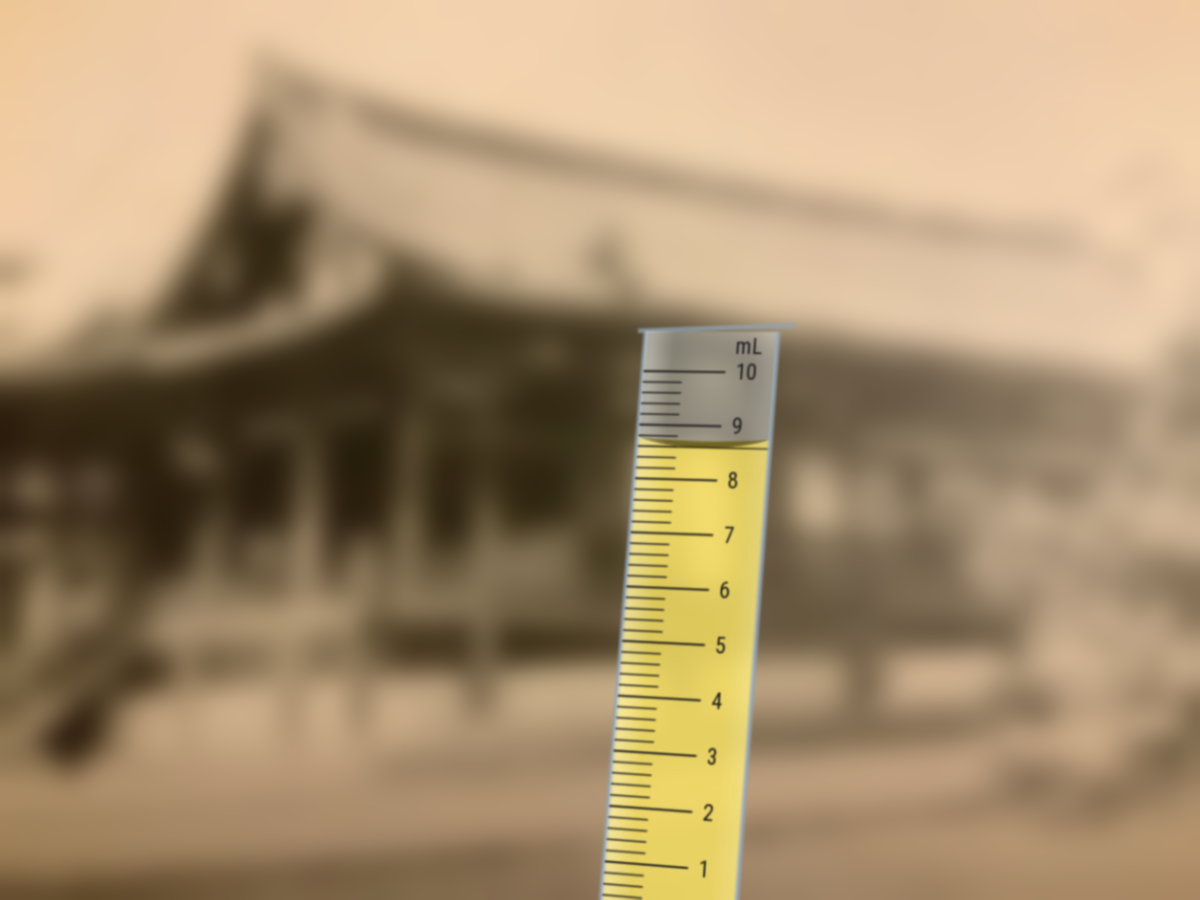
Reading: 8.6 mL
